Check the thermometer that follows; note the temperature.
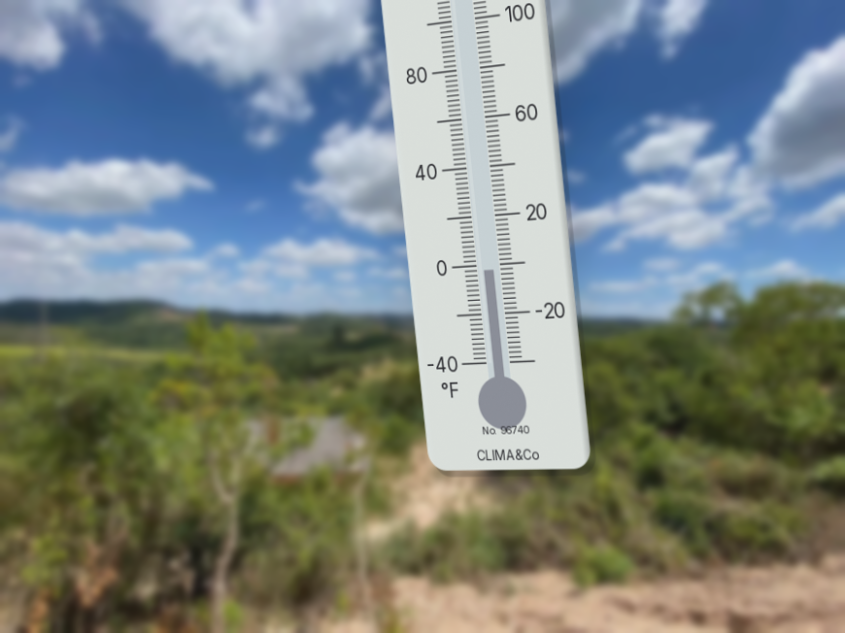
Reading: -2 °F
